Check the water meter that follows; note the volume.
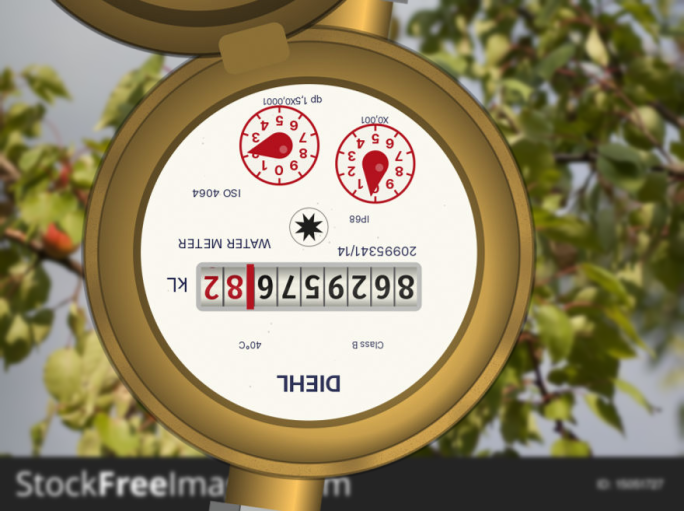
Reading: 8629576.8202 kL
